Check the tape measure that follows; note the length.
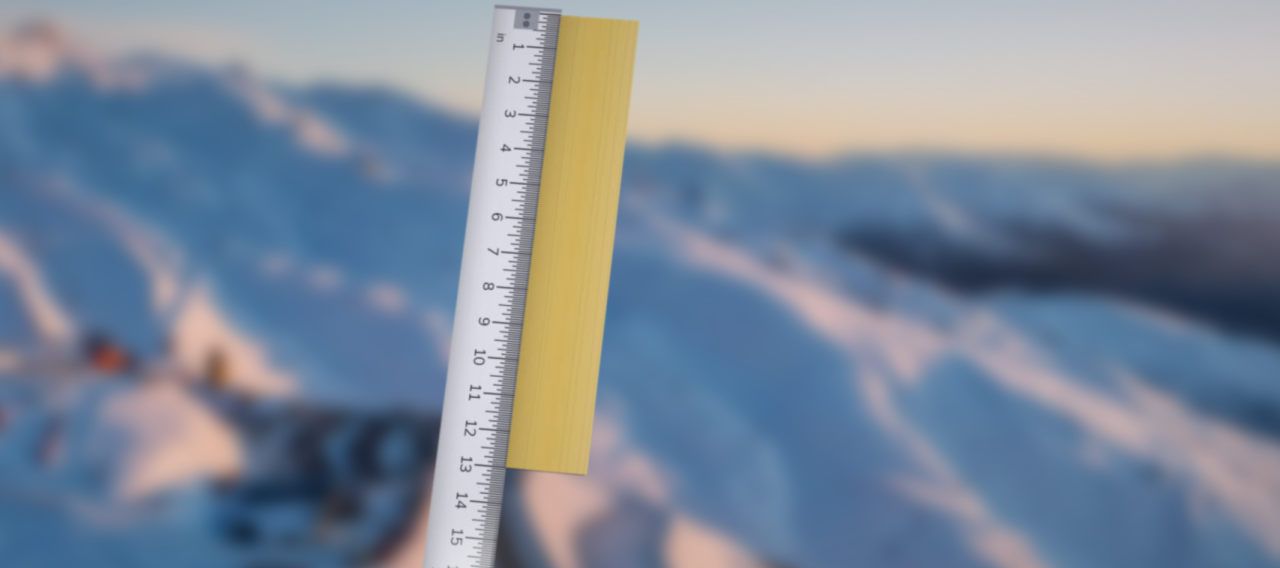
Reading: 13 in
